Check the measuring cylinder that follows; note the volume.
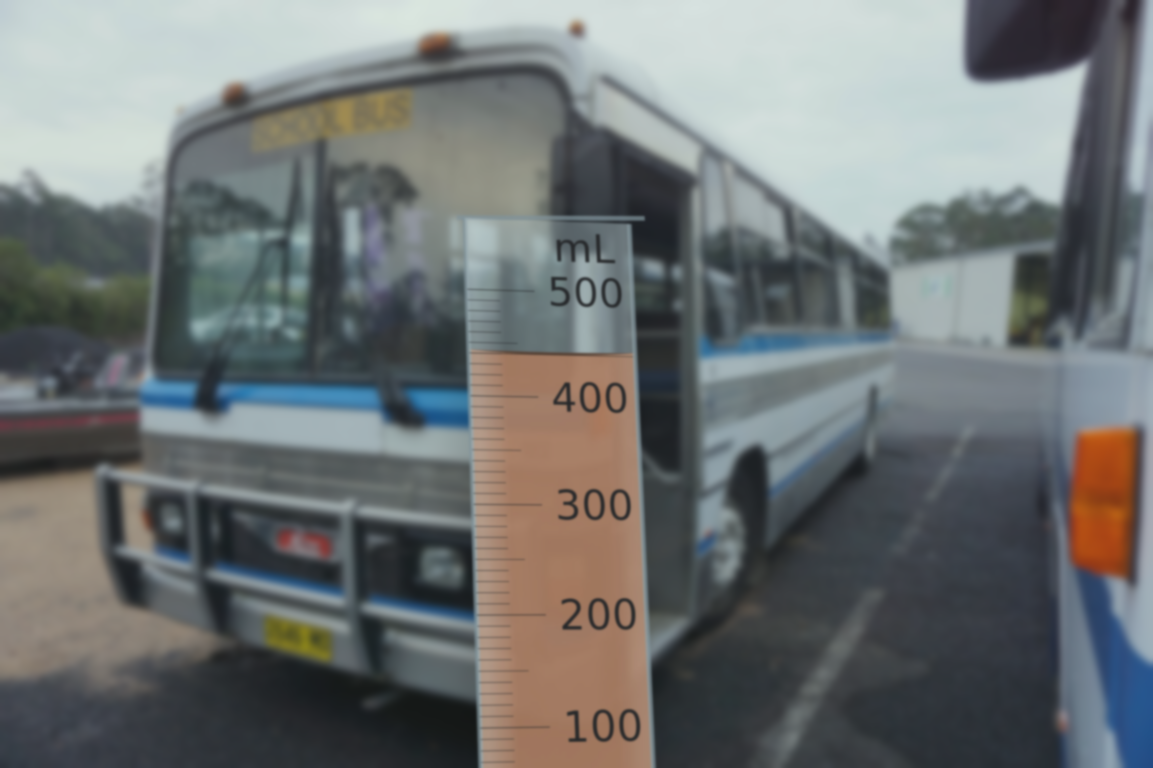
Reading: 440 mL
